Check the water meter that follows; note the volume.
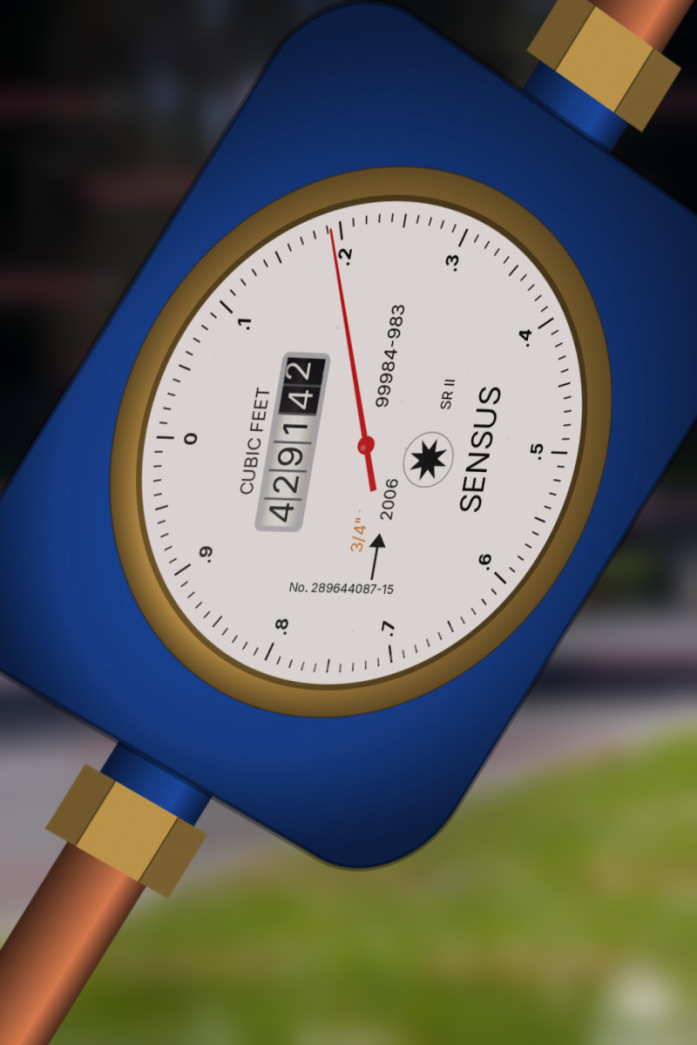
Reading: 429142.19 ft³
